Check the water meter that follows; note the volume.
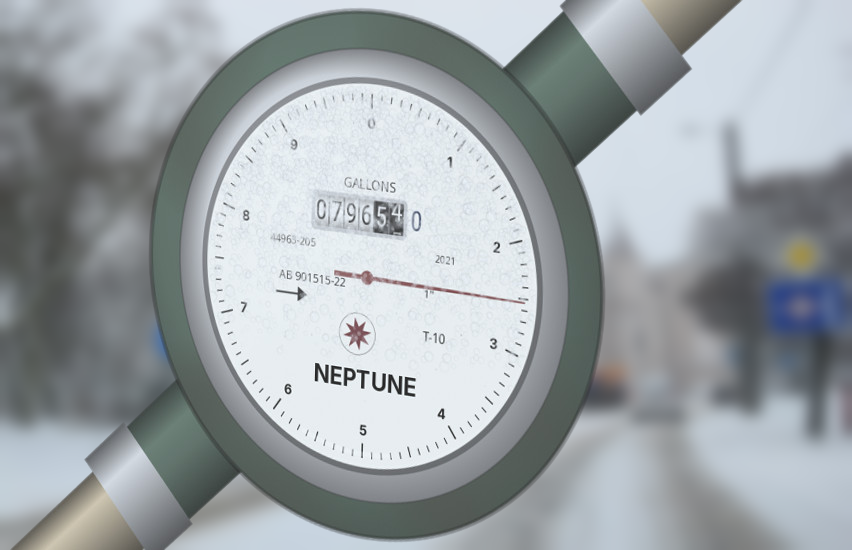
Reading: 796542.5 gal
